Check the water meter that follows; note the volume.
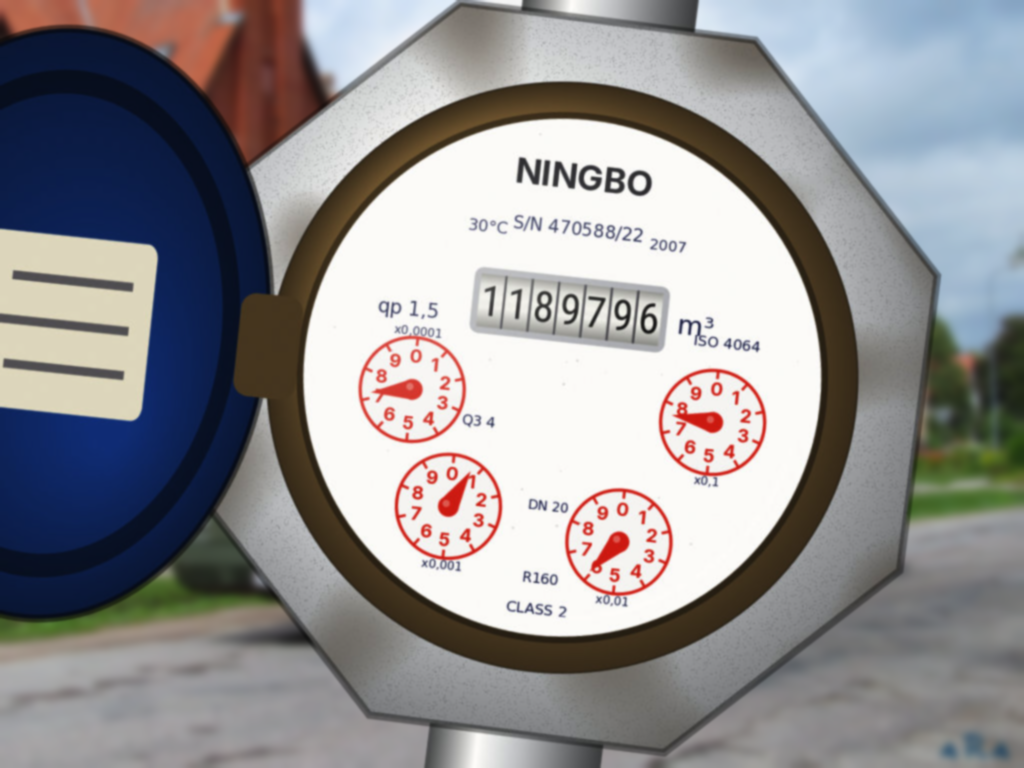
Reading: 1189796.7607 m³
